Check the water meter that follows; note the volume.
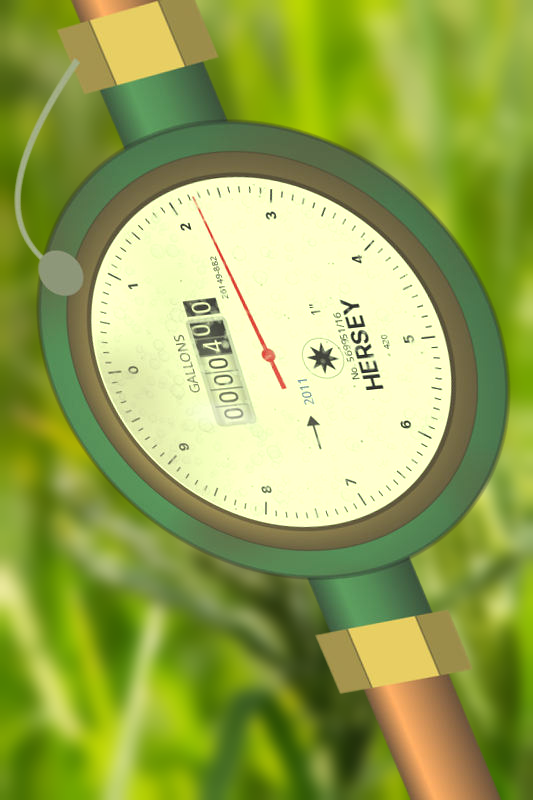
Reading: 402.2 gal
